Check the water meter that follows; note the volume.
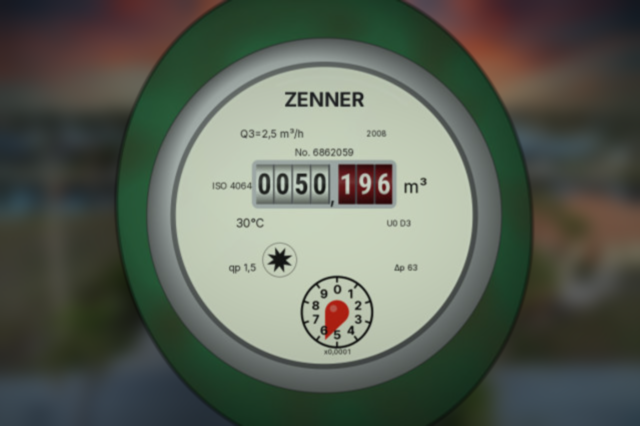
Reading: 50.1965 m³
